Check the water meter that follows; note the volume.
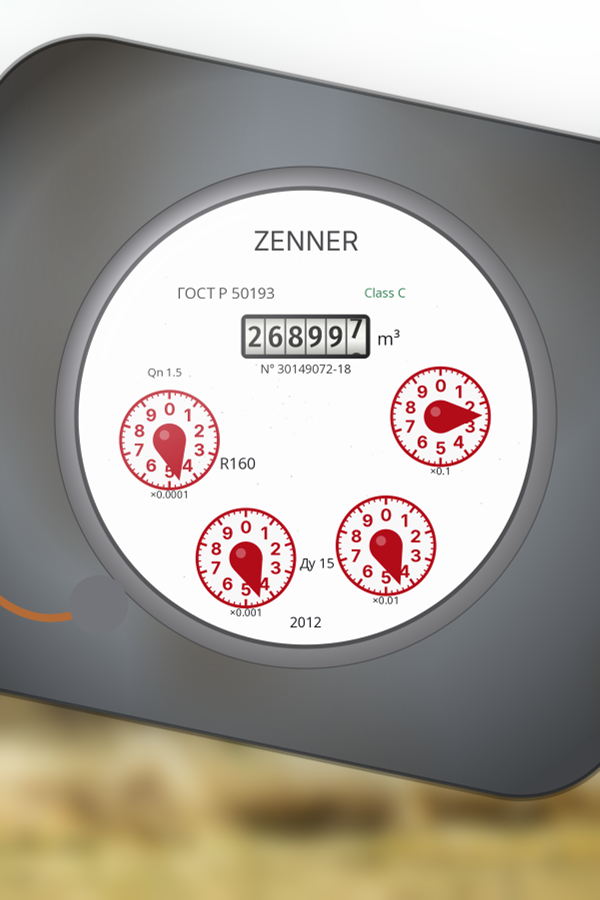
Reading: 268997.2444 m³
